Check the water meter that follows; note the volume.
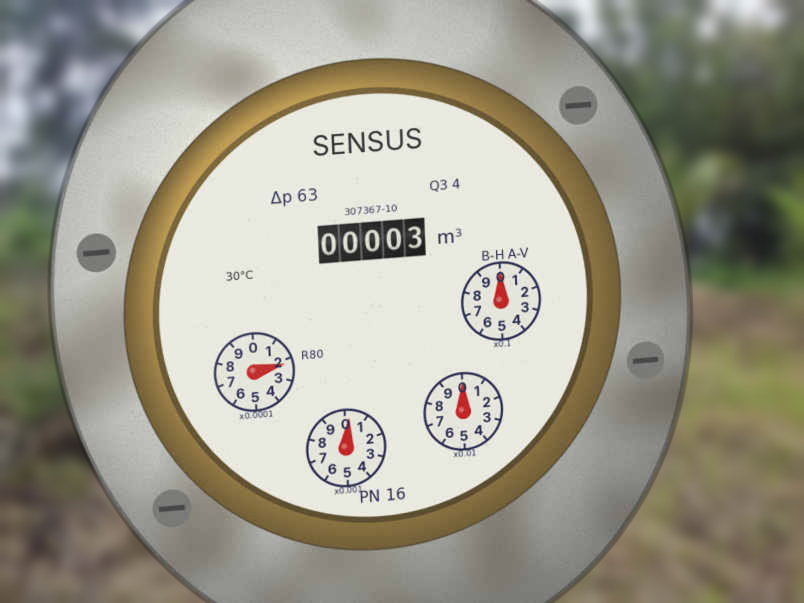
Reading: 3.0002 m³
